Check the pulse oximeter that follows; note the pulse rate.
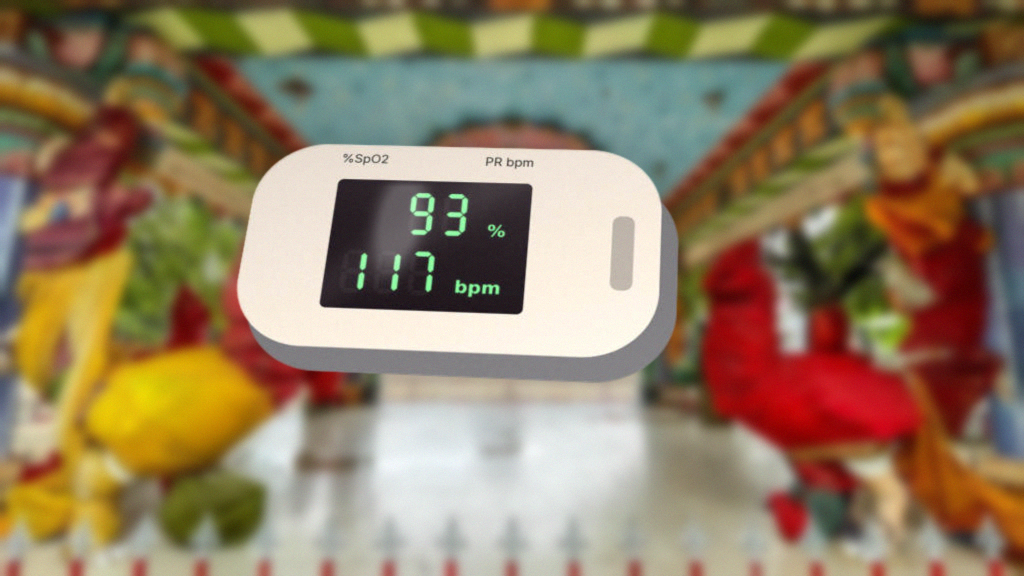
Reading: 117 bpm
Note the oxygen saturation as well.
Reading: 93 %
